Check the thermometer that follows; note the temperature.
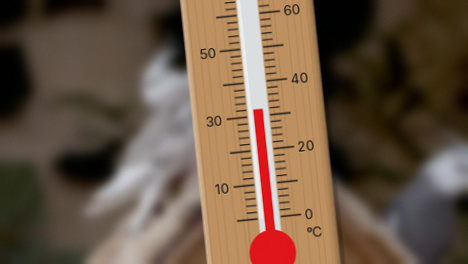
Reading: 32 °C
